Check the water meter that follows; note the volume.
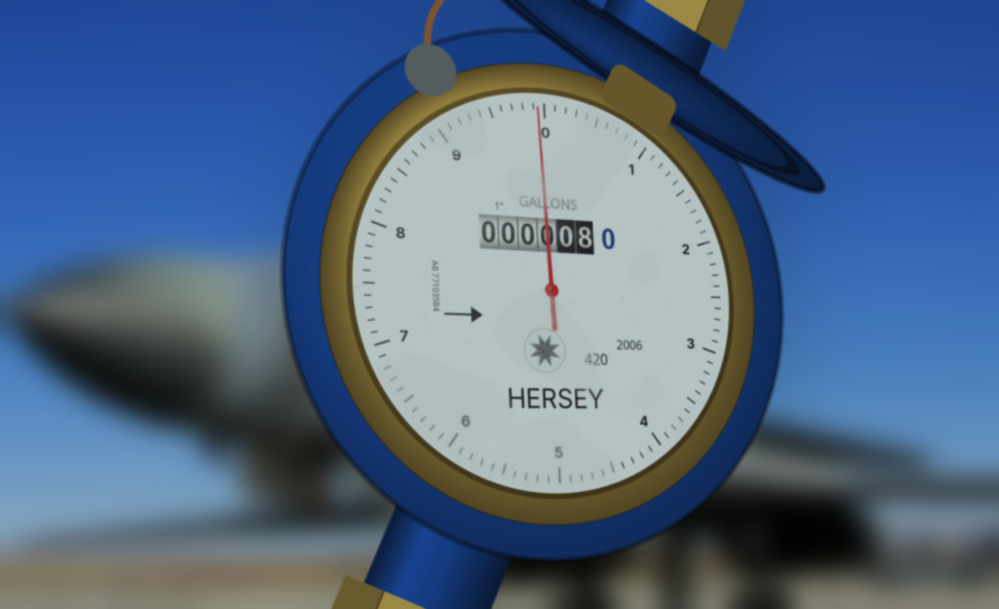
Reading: 79.9 gal
